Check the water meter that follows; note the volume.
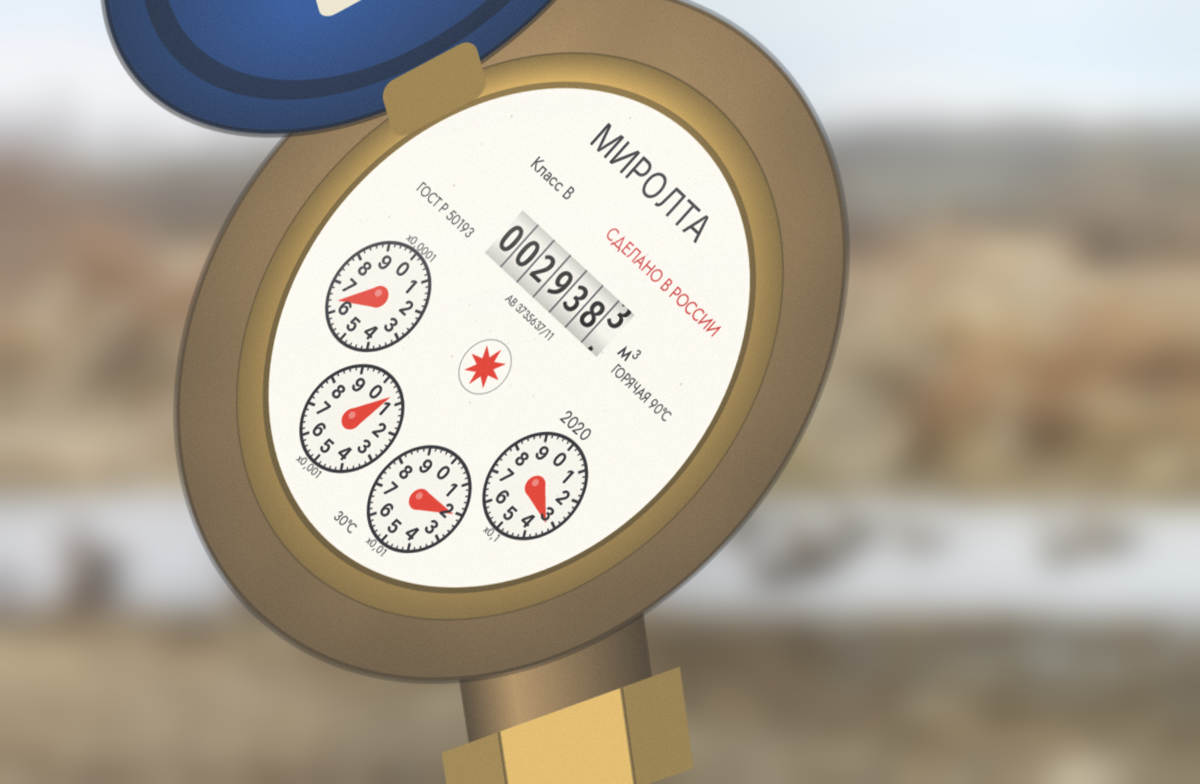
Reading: 29383.3206 m³
